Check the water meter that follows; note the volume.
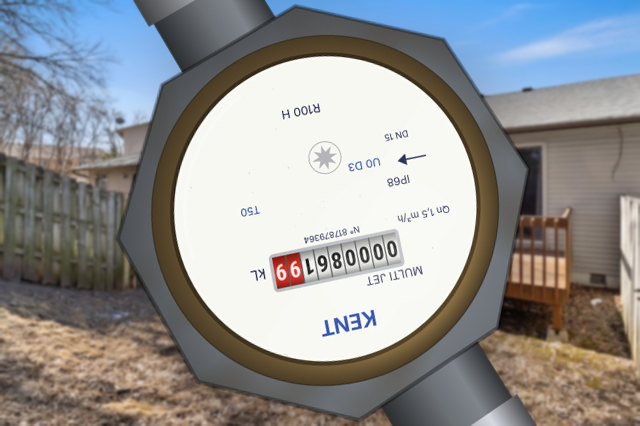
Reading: 861.99 kL
